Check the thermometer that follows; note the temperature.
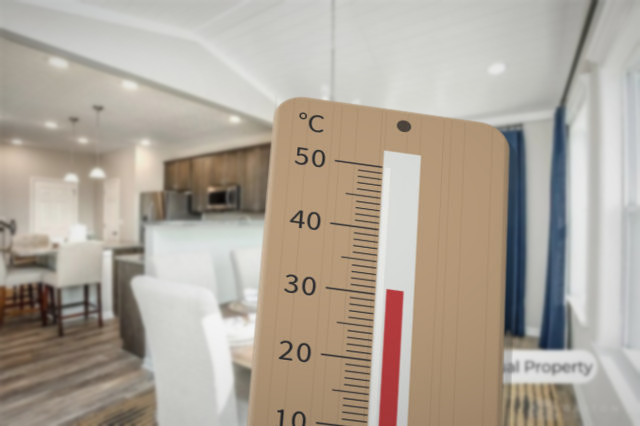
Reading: 31 °C
